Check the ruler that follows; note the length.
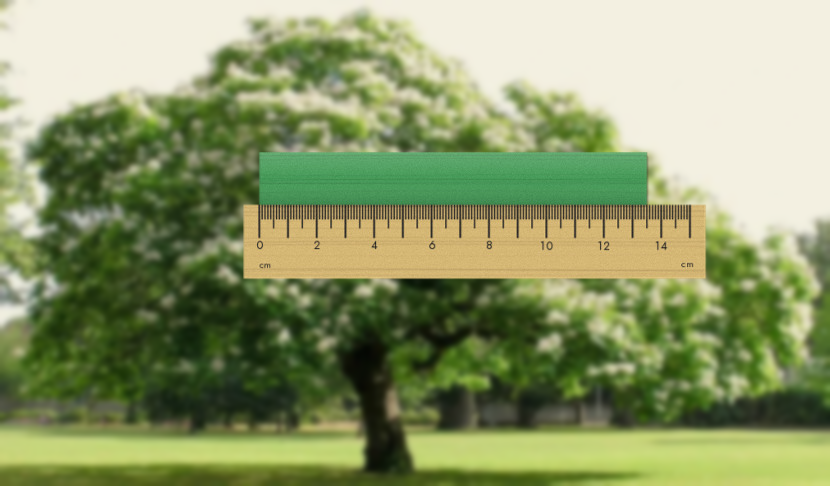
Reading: 13.5 cm
